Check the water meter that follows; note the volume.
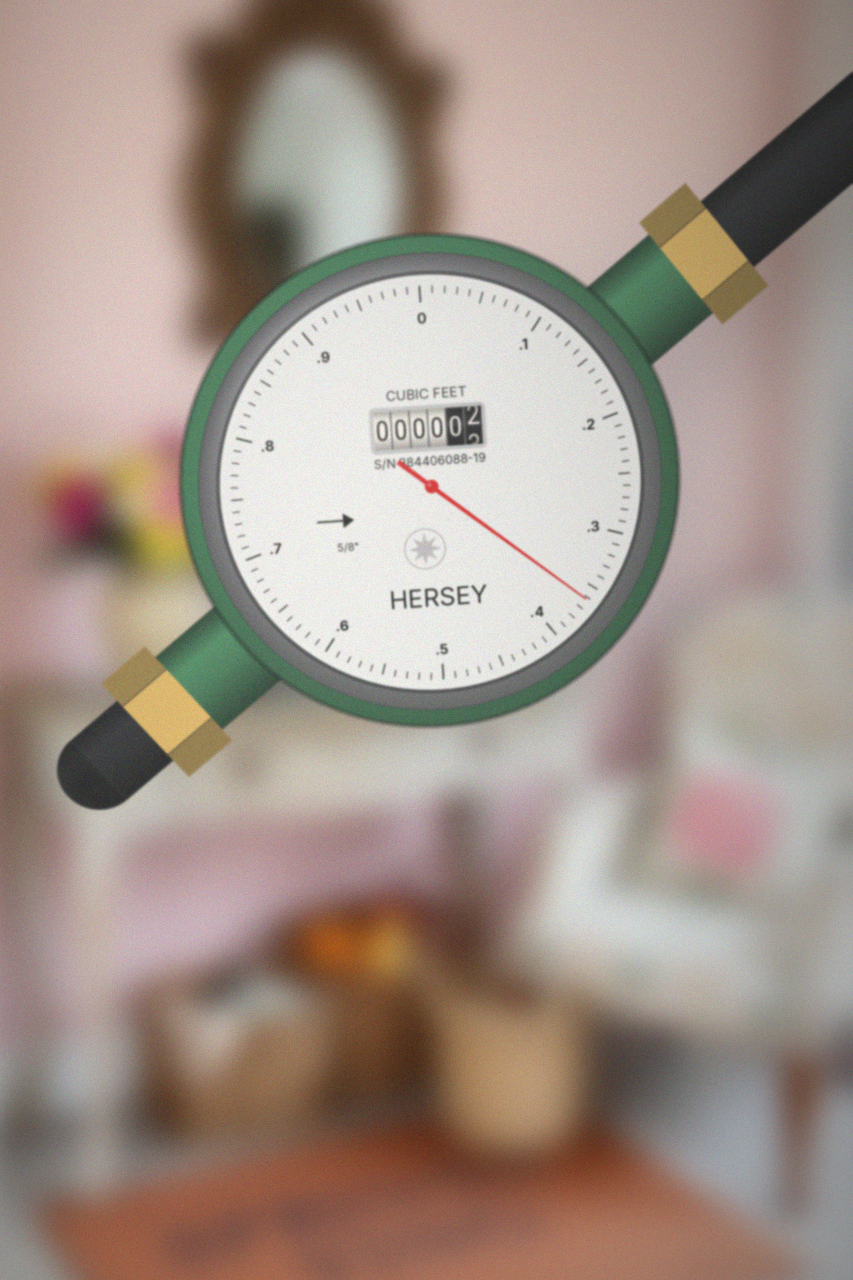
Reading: 2.36 ft³
